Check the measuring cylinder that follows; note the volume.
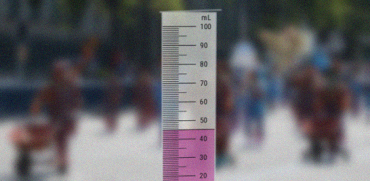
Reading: 45 mL
